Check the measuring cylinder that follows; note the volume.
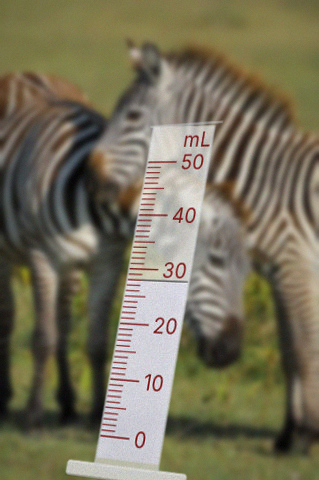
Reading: 28 mL
